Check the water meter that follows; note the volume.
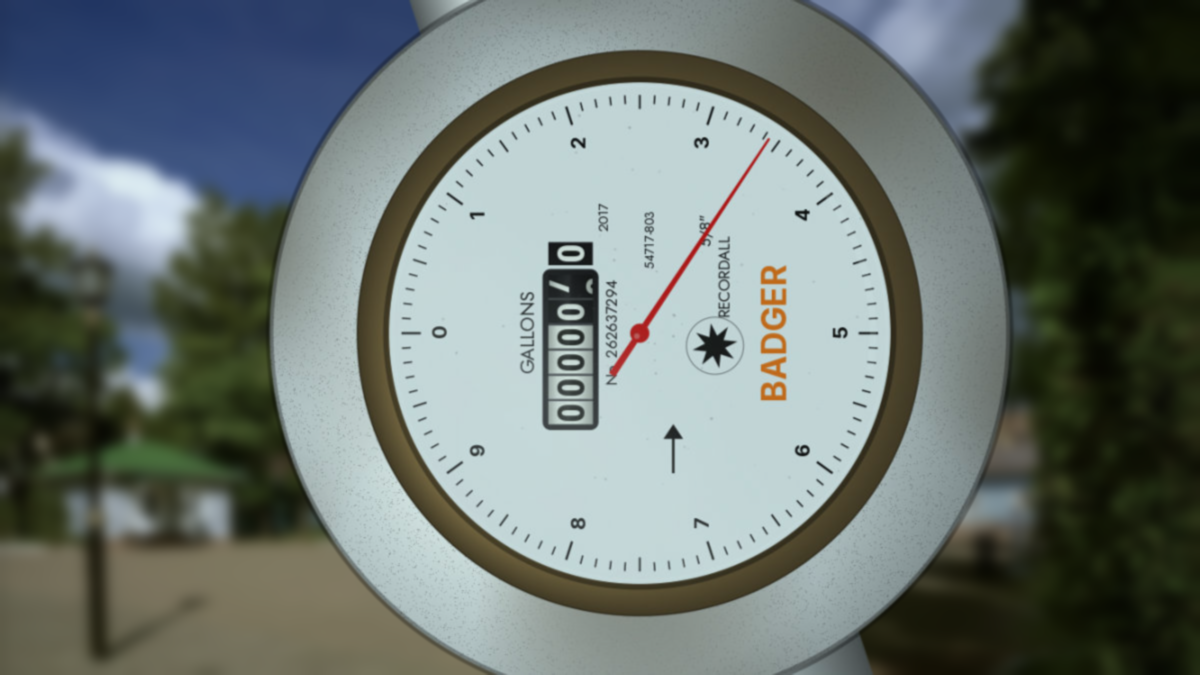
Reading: 73.4 gal
